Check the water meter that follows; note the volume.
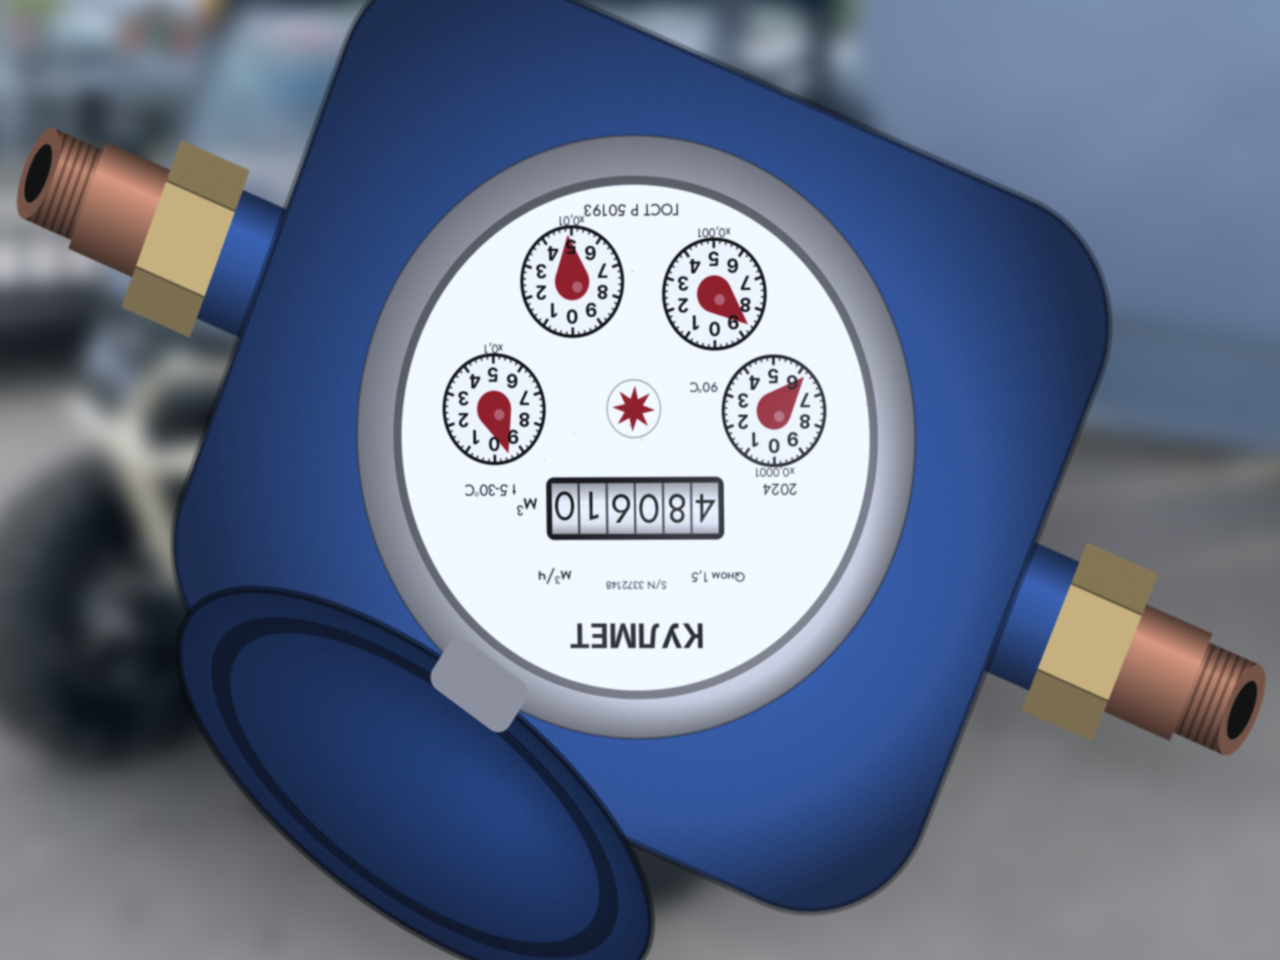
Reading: 480609.9486 m³
